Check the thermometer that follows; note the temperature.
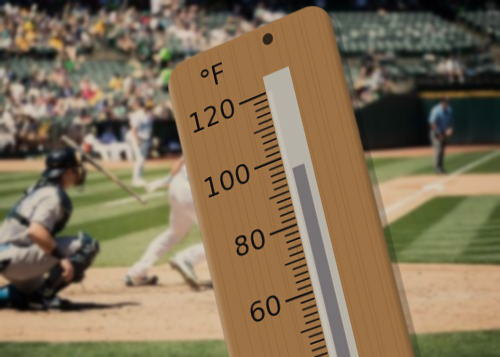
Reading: 96 °F
